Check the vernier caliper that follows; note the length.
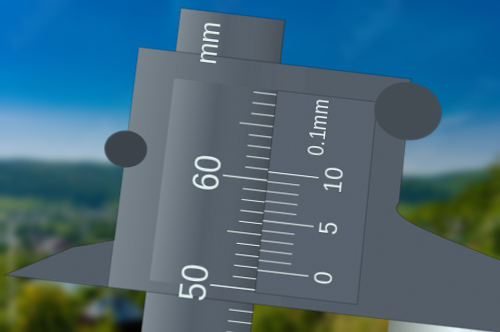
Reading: 51.8 mm
